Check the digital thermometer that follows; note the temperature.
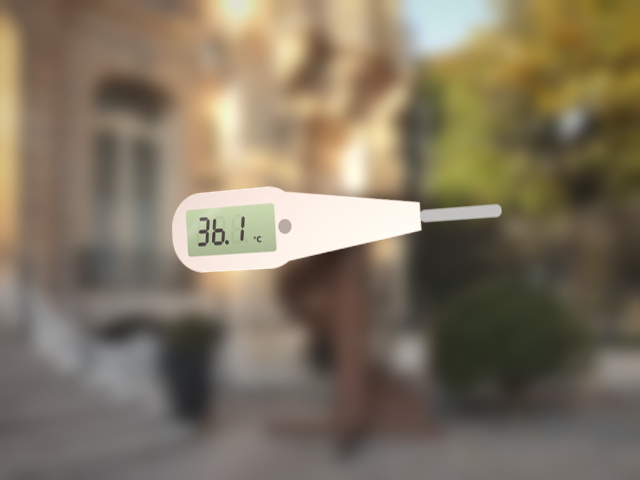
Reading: 36.1 °C
